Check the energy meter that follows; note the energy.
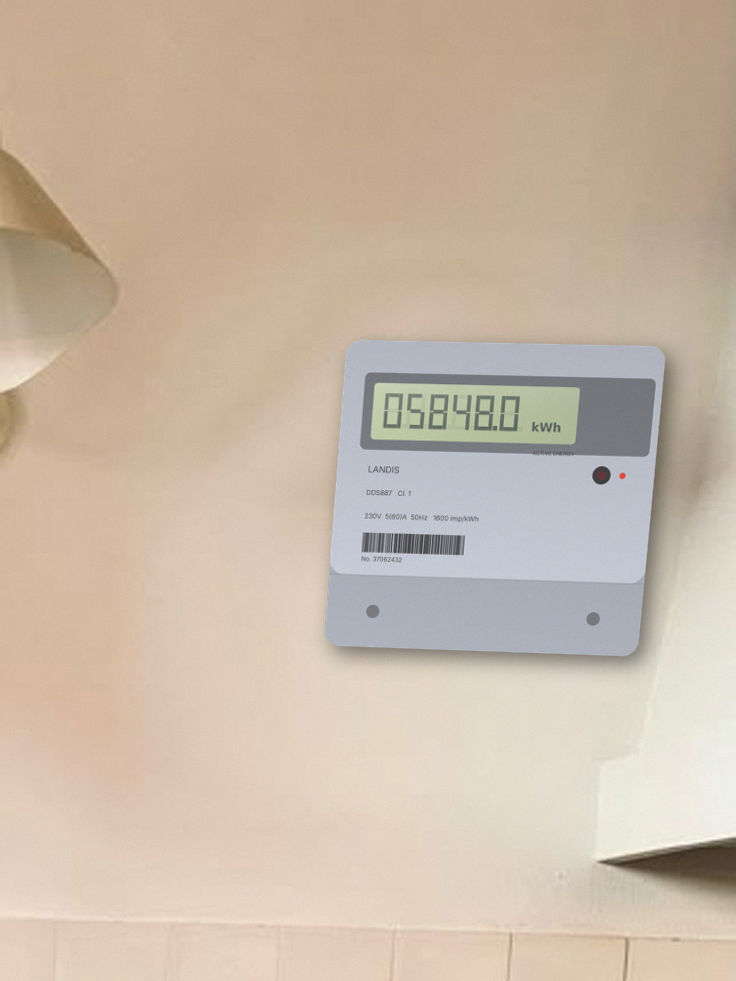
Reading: 5848.0 kWh
